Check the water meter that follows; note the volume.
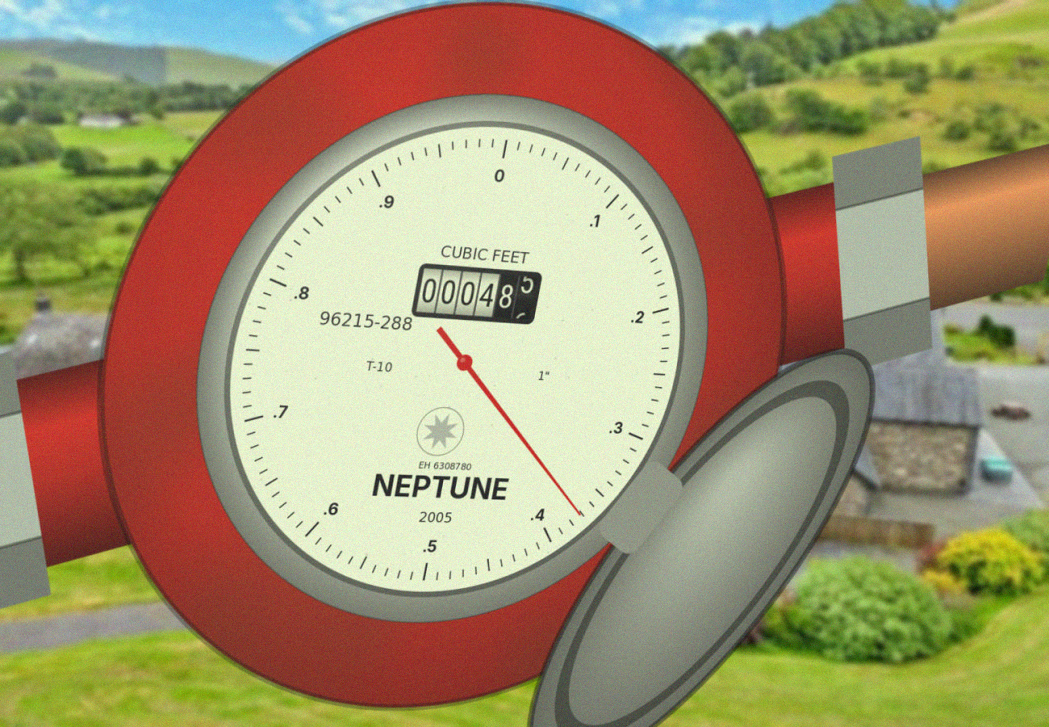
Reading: 485.37 ft³
